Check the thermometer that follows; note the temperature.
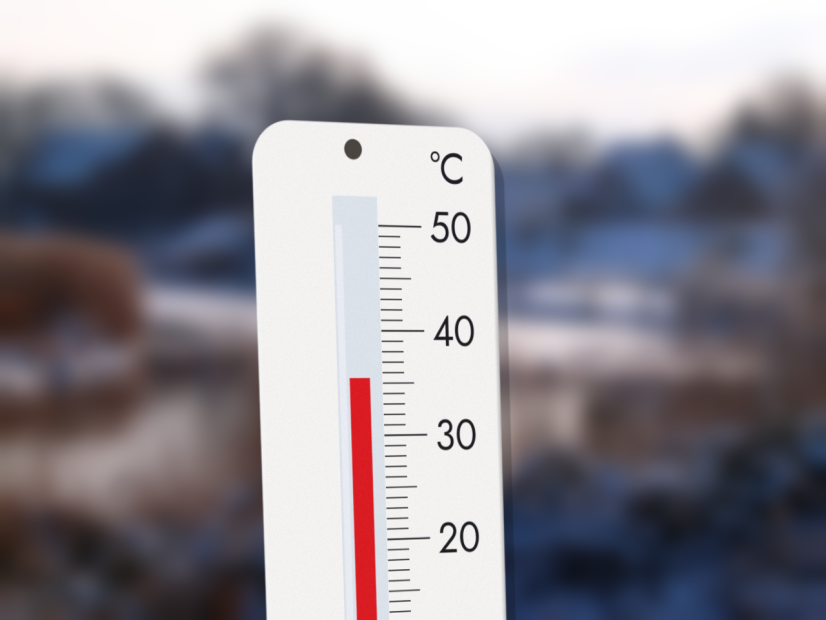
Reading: 35.5 °C
